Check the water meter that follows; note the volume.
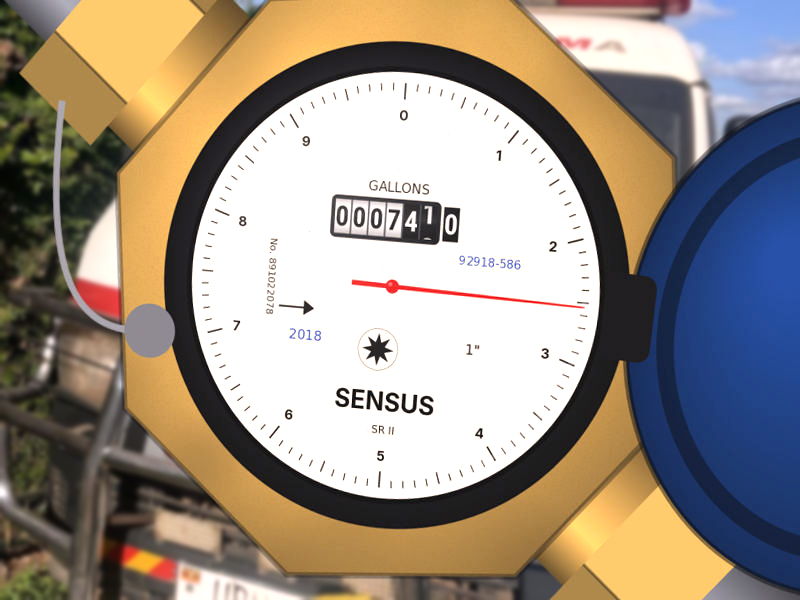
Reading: 7412.5 gal
